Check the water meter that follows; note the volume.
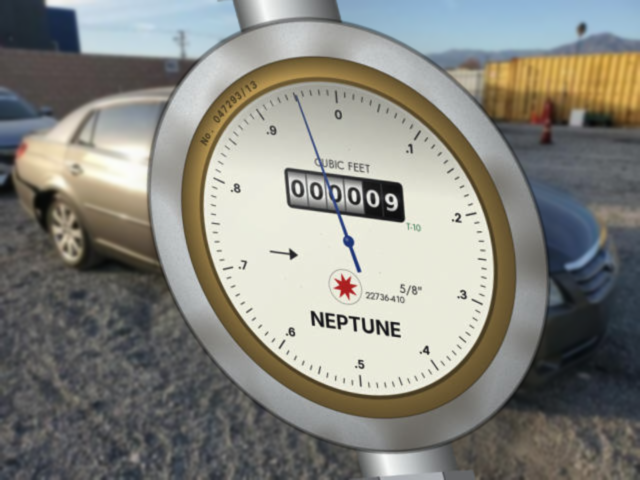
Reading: 8.95 ft³
